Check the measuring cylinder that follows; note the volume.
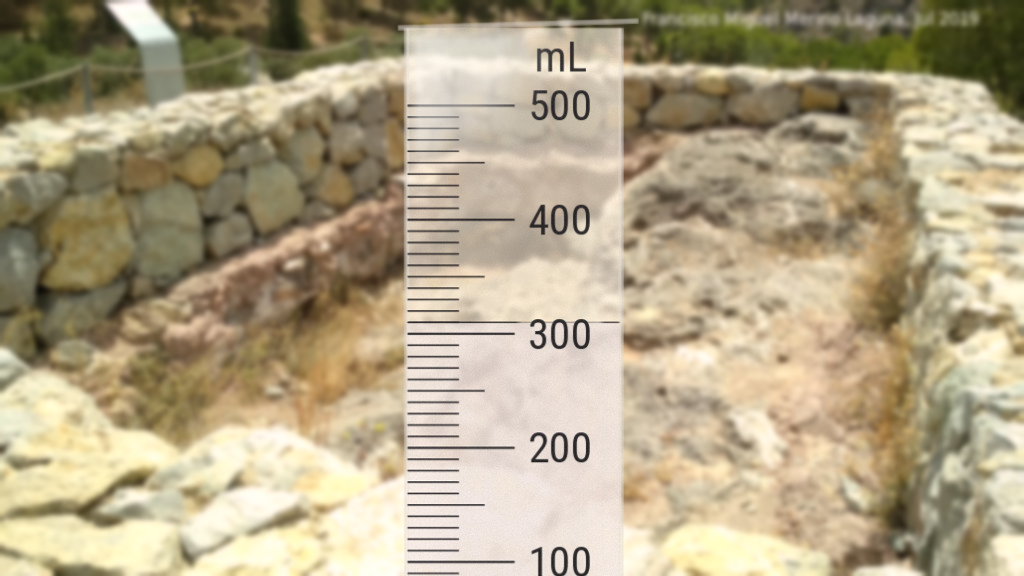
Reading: 310 mL
